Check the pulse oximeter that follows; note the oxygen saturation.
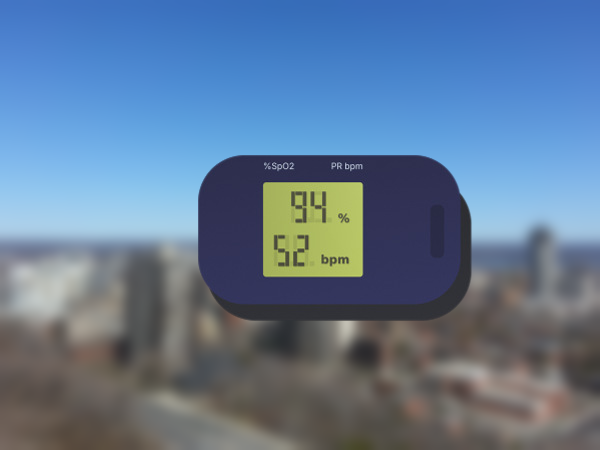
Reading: 94 %
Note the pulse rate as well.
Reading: 52 bpm
